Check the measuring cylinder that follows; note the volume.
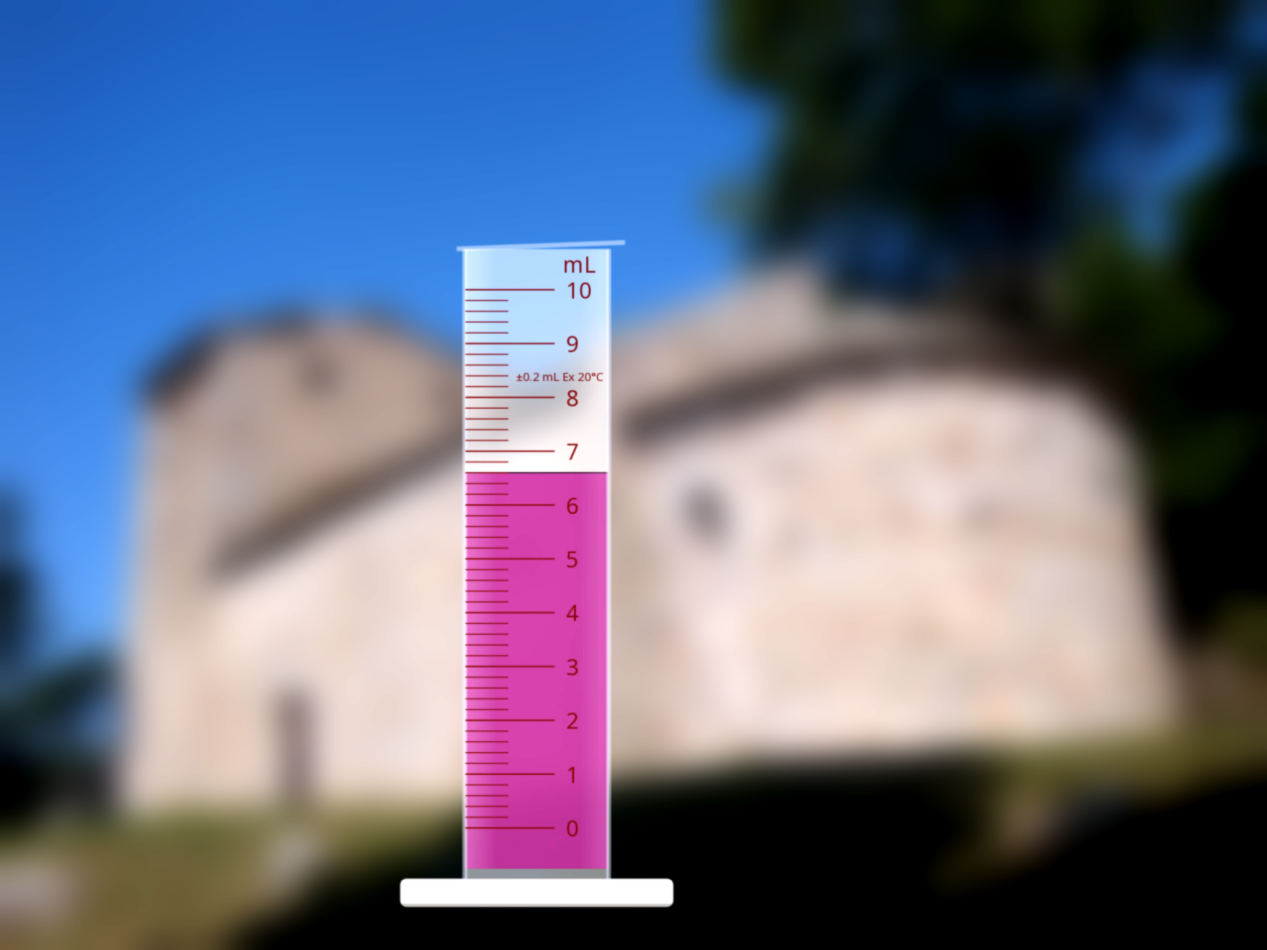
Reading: 6.6 mL
